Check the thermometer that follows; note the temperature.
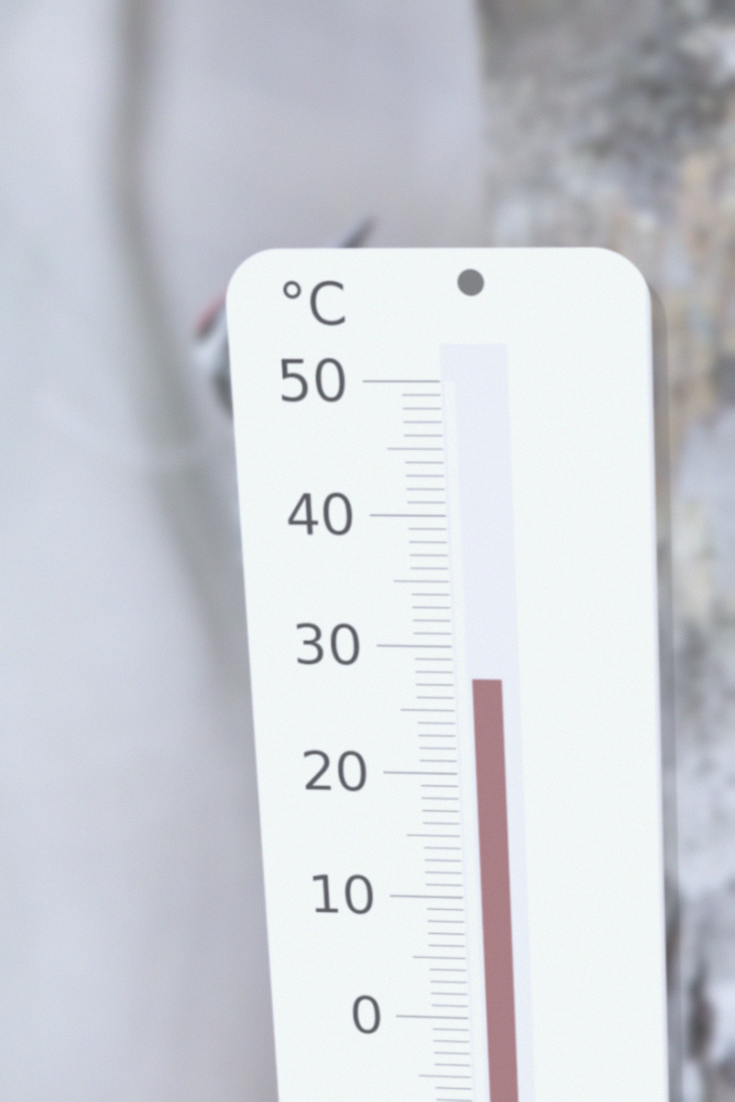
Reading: 27.5 °C
